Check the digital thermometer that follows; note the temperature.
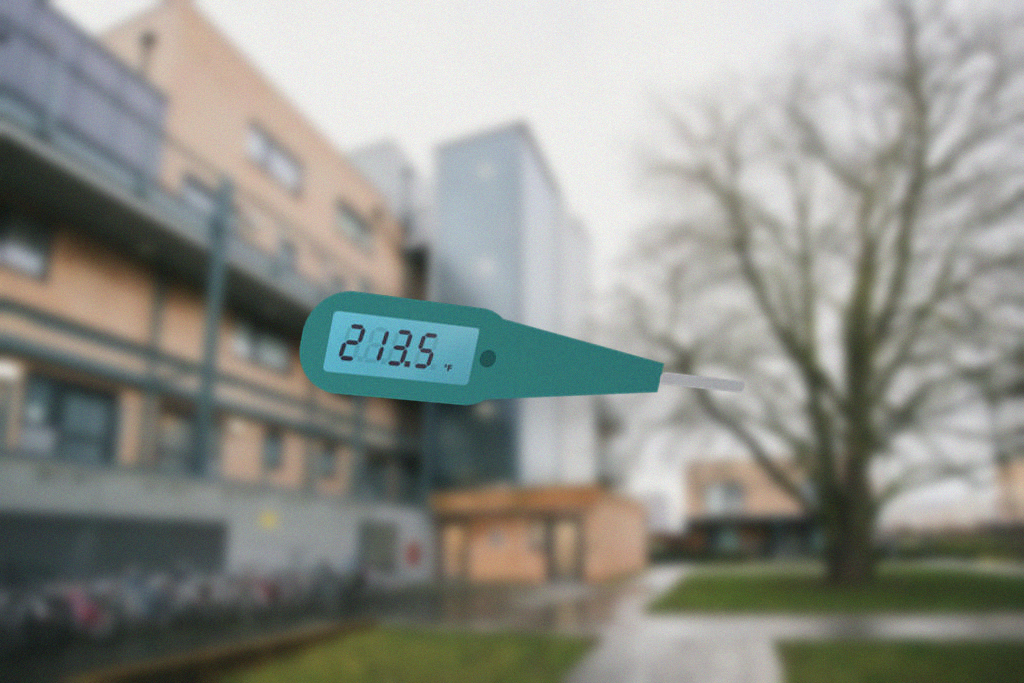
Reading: 213.5 °F
